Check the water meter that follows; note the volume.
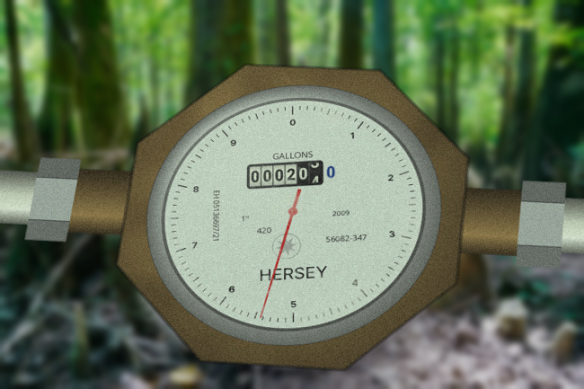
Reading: 2035.4 gal
